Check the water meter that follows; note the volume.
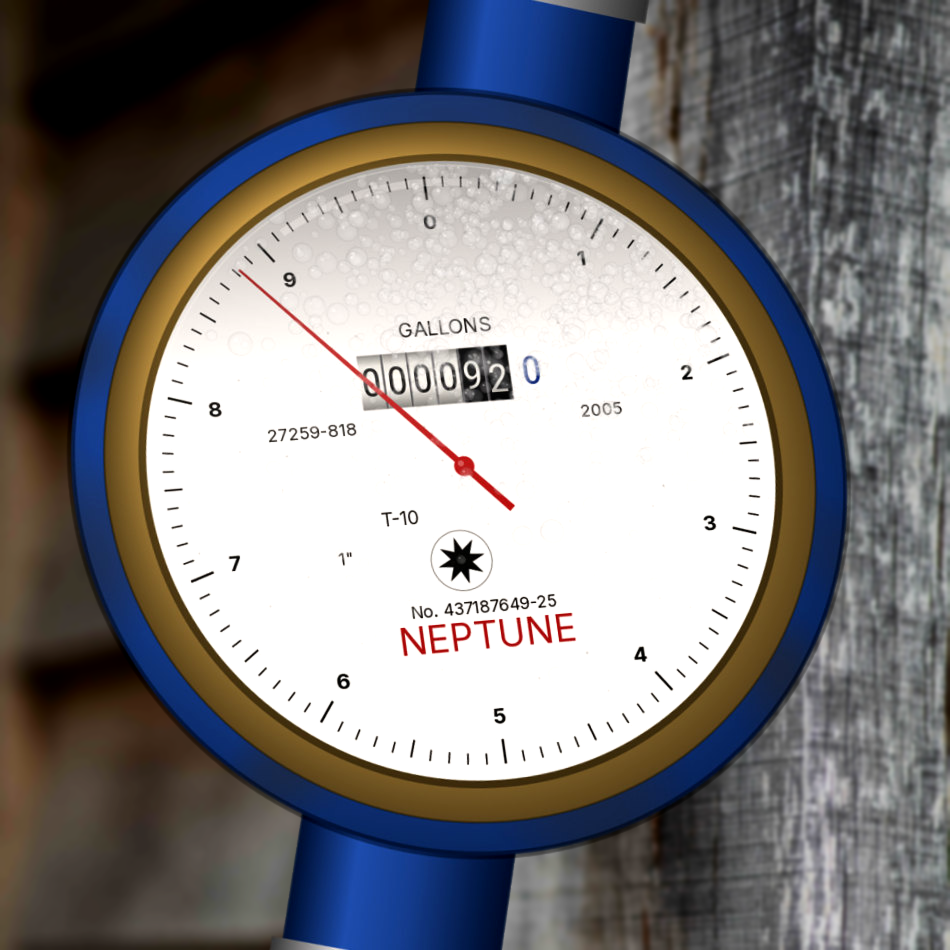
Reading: 918.8 gal
